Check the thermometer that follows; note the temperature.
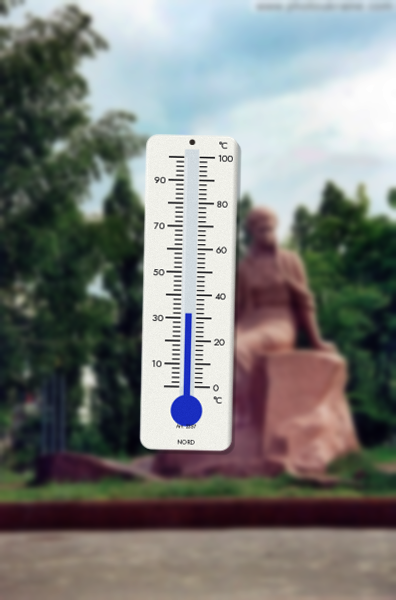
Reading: 32 °C
